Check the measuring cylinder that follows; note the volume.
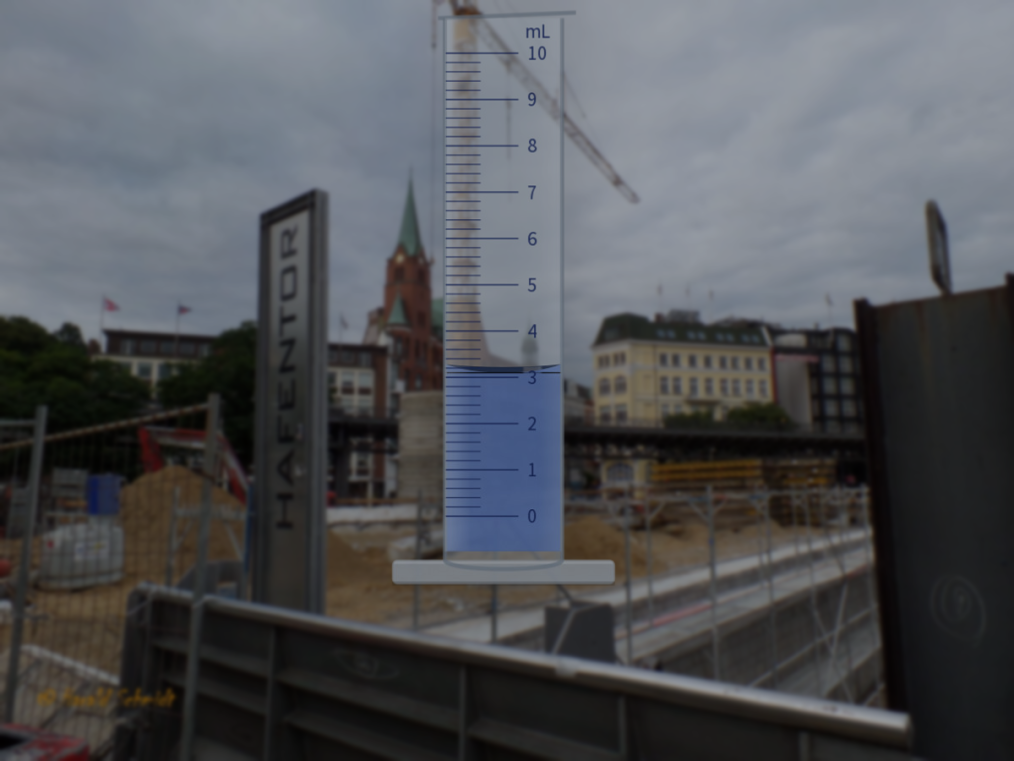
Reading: 3.1 mL
